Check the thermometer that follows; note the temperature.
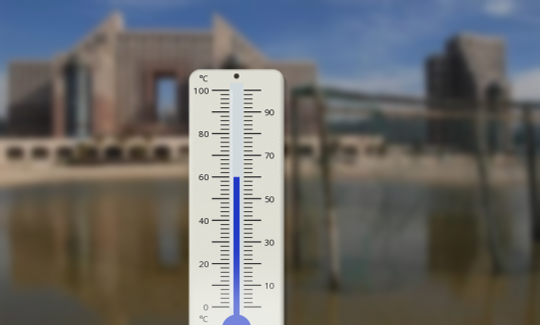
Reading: 60 °C
